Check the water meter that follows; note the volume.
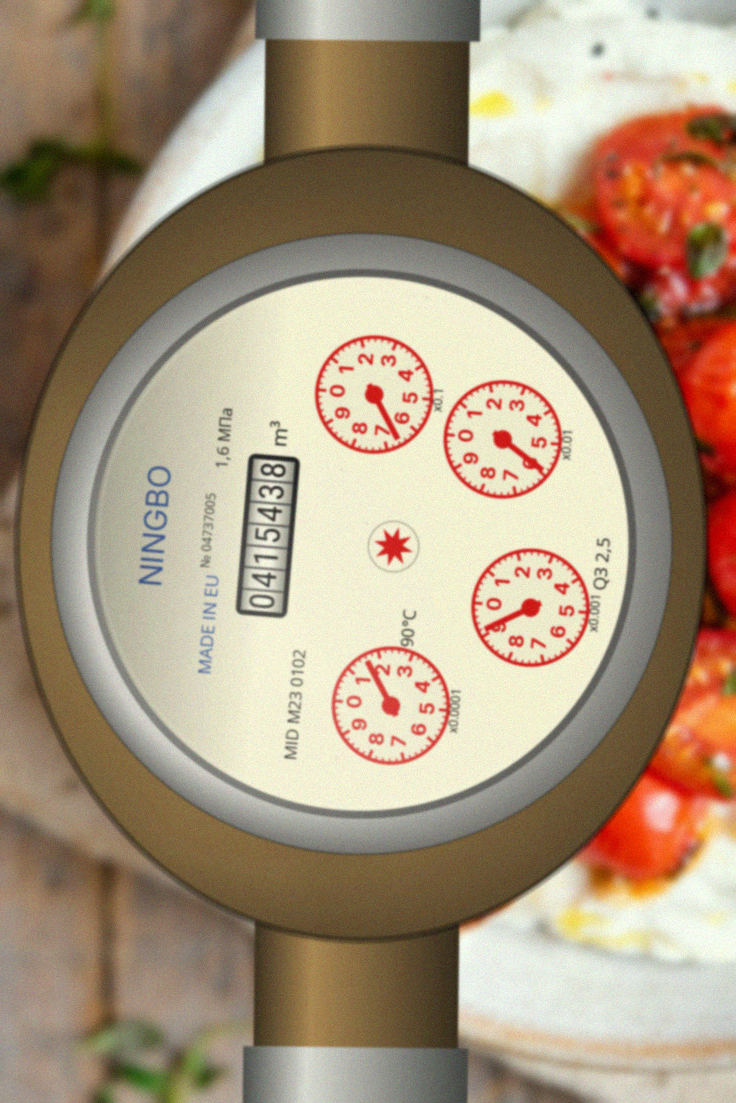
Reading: 415438.6591 m³
